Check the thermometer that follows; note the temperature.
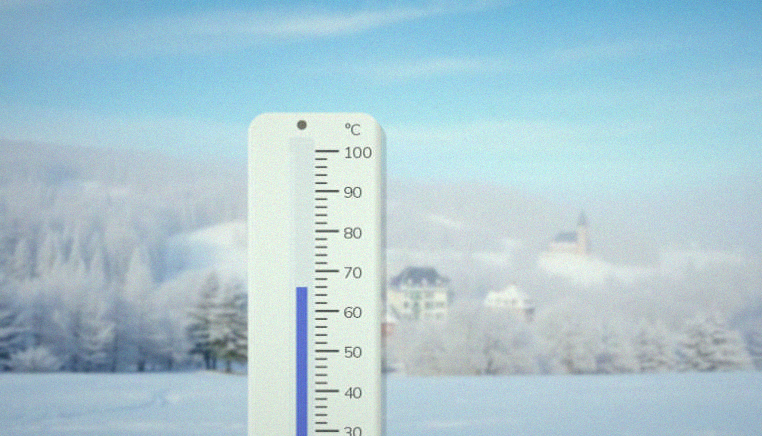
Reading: 66 °C
